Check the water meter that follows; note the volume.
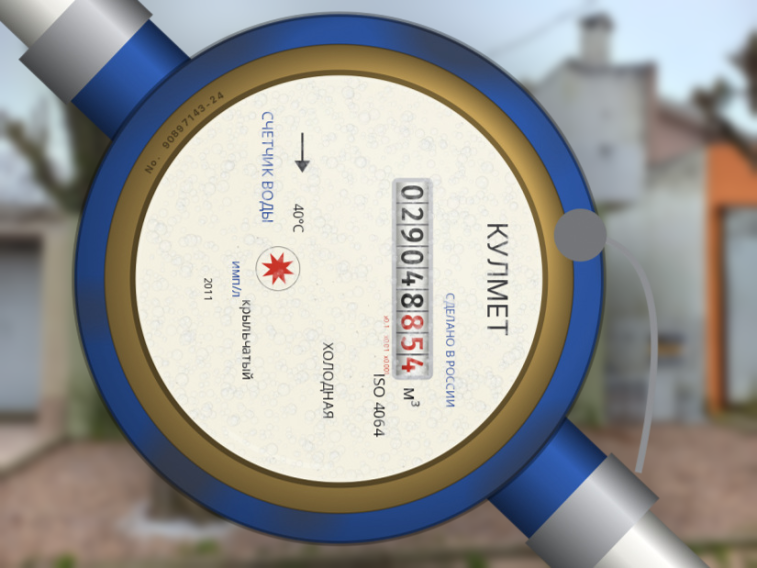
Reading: 29048.854 m³
